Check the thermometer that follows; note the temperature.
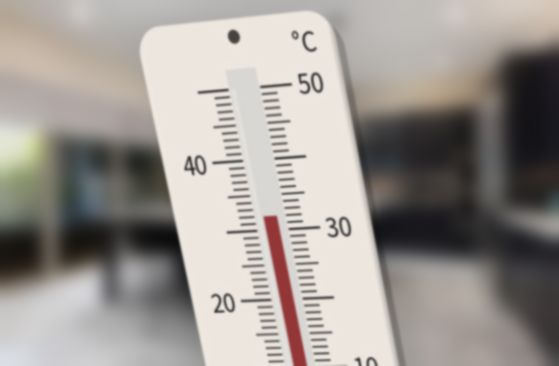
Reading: 32 °C
